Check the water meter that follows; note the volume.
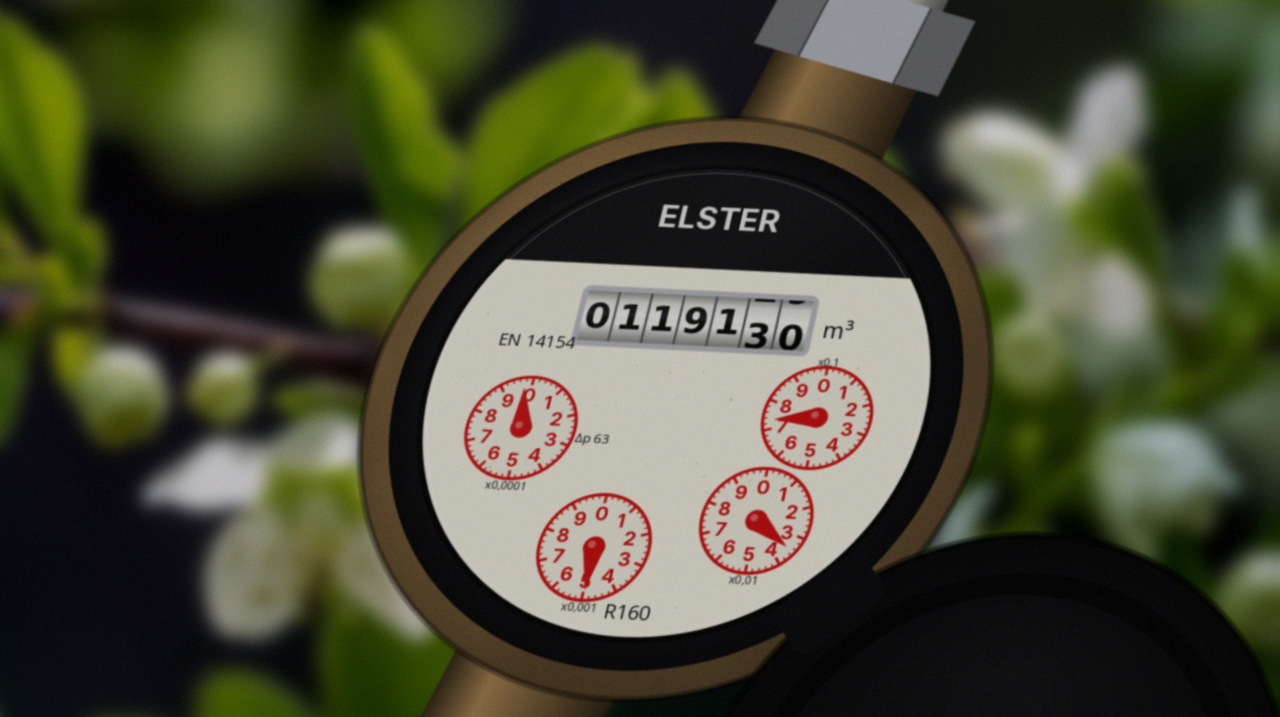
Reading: 119129.7349 m³
